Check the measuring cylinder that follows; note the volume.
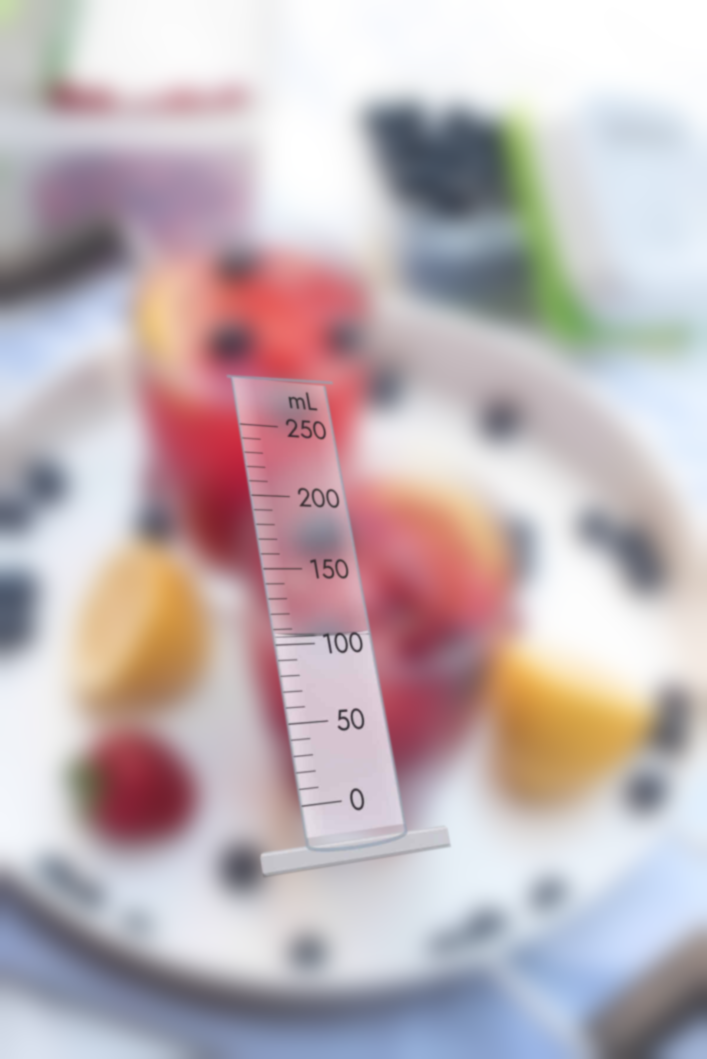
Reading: 105 mL
